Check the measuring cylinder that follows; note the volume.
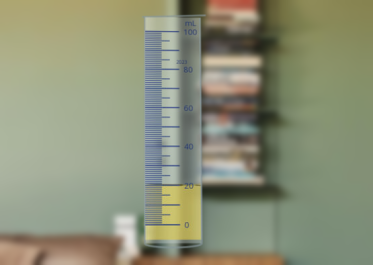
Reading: 20 mL
